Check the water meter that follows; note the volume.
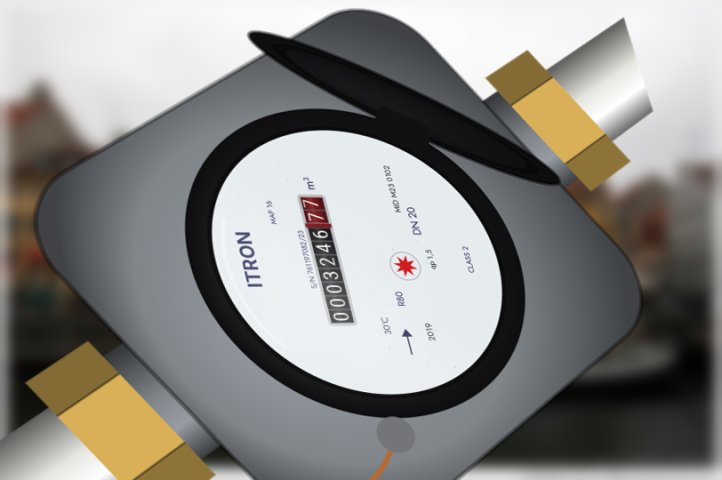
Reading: 3246.77 m³
